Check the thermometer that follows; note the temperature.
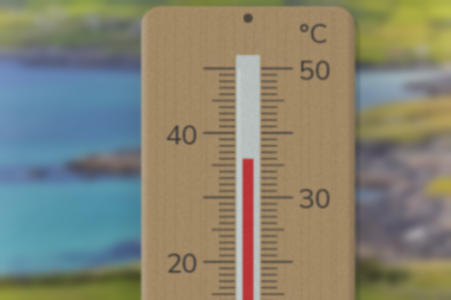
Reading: 36 °C
